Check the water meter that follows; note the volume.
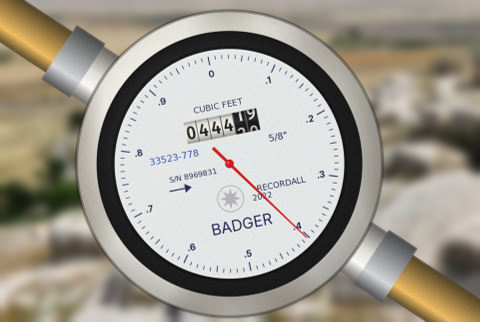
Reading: 44419.40 ft³
